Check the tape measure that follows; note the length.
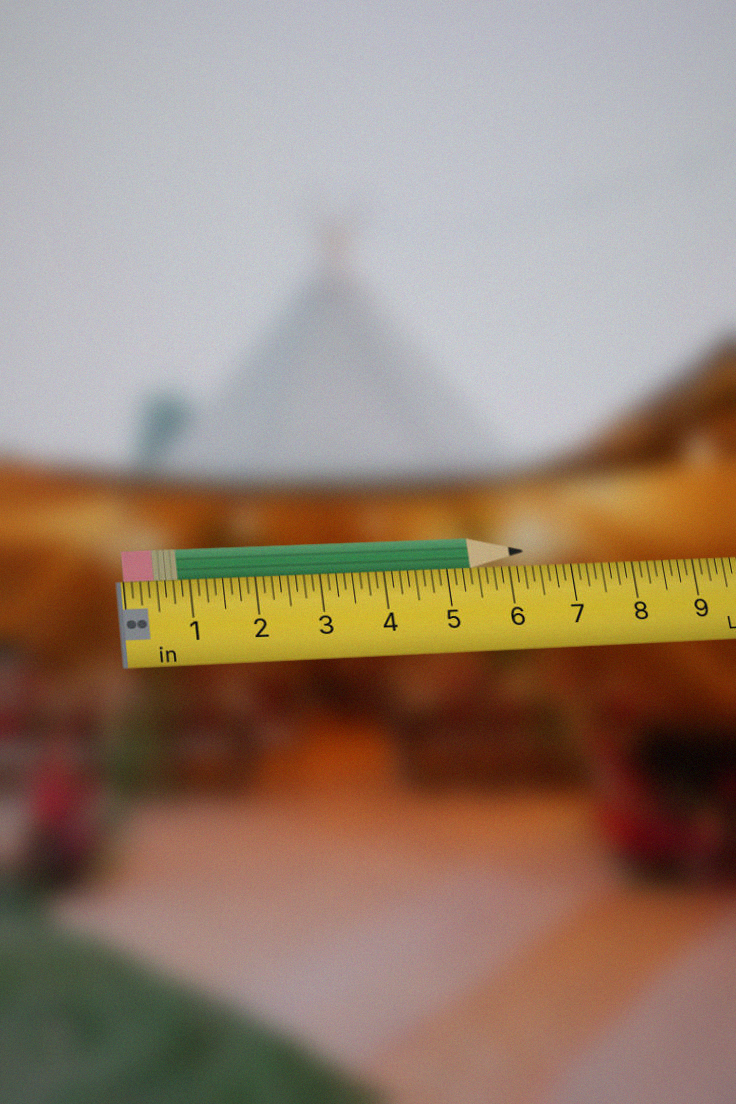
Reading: 6.25 in
